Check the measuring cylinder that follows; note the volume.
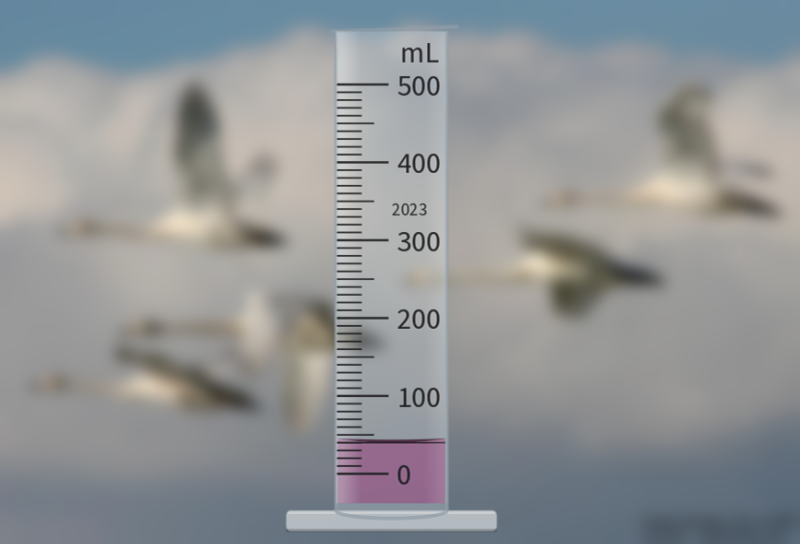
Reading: 40 mL
